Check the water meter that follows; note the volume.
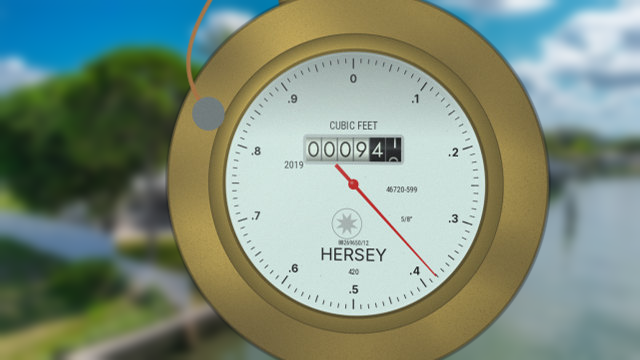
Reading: 941.38 ft³
